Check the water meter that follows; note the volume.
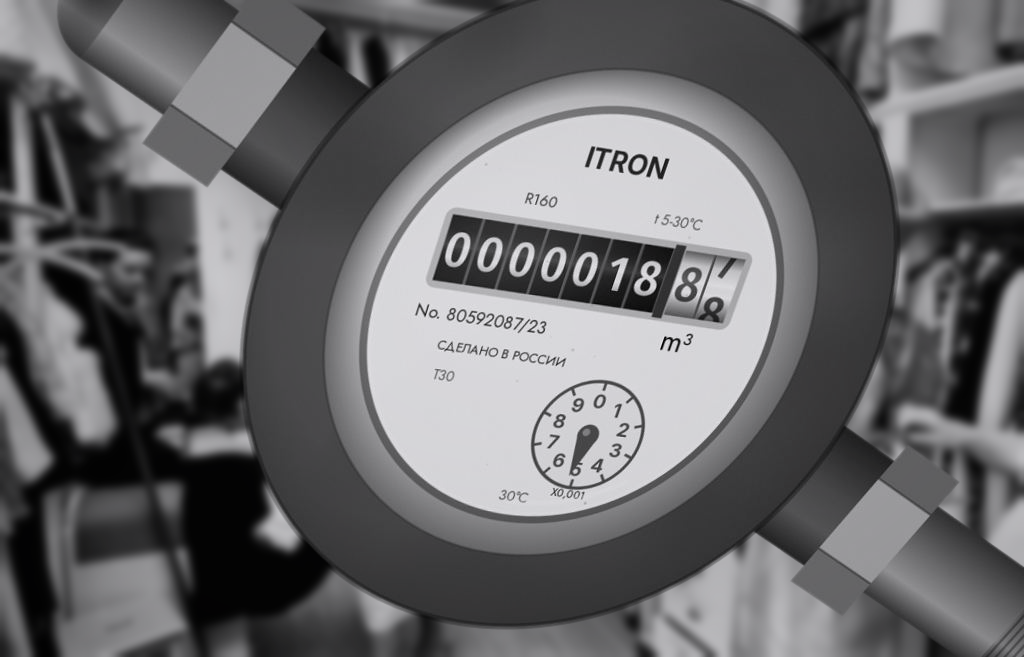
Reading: 18.875 m³
